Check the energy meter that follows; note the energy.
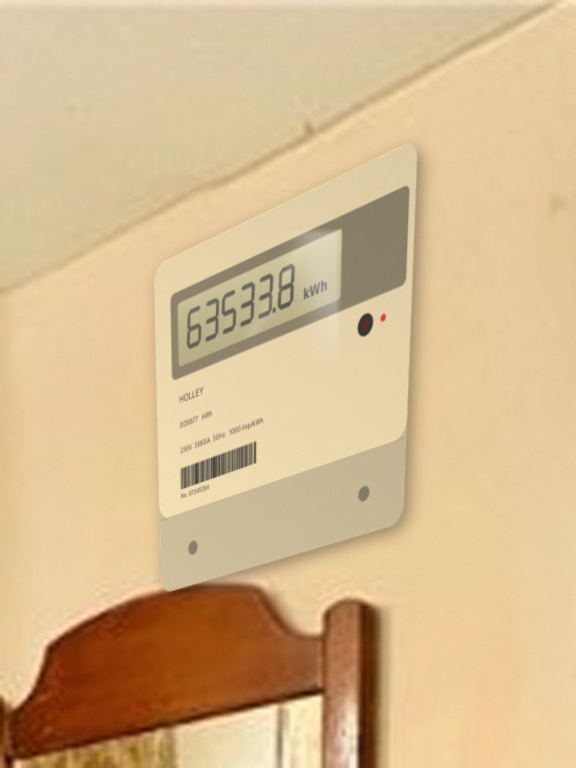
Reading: 63533.8 kWh
